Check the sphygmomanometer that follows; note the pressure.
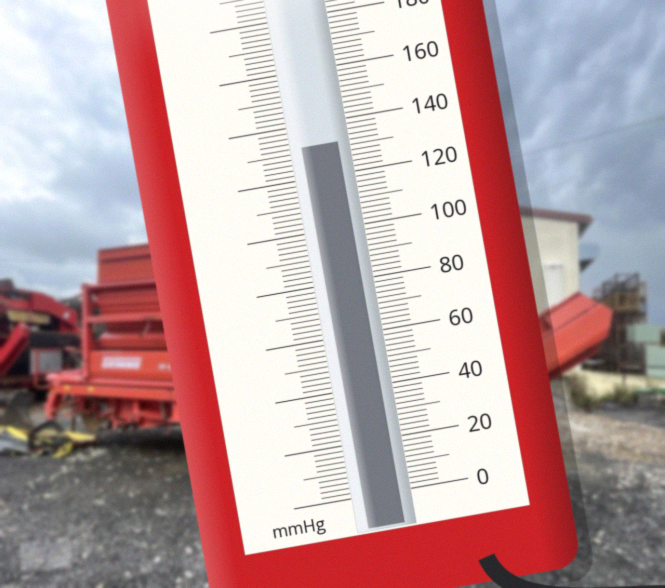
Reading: 132 mmHg
